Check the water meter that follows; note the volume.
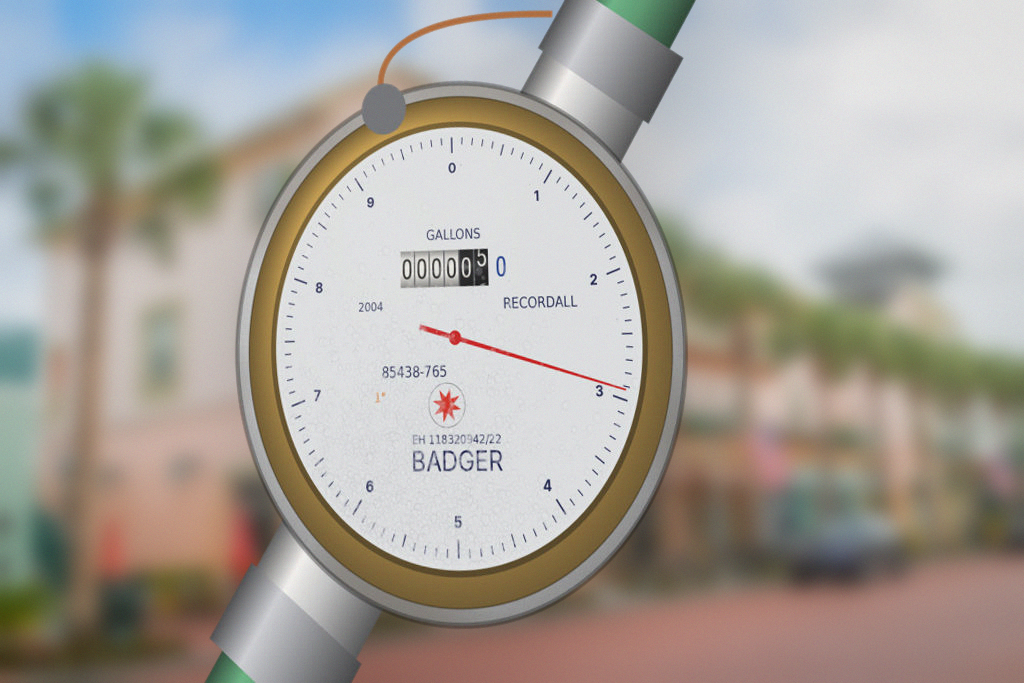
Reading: 52.9 gal
